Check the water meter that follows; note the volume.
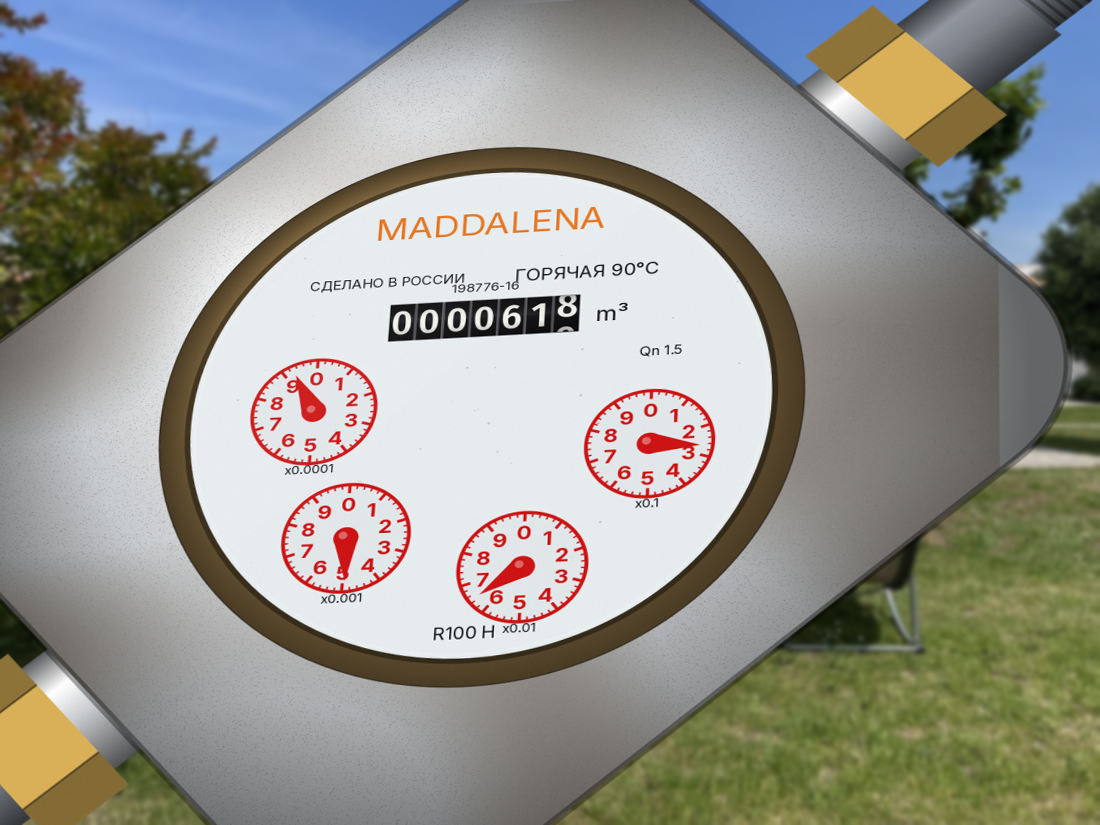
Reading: 618.2649 m³
